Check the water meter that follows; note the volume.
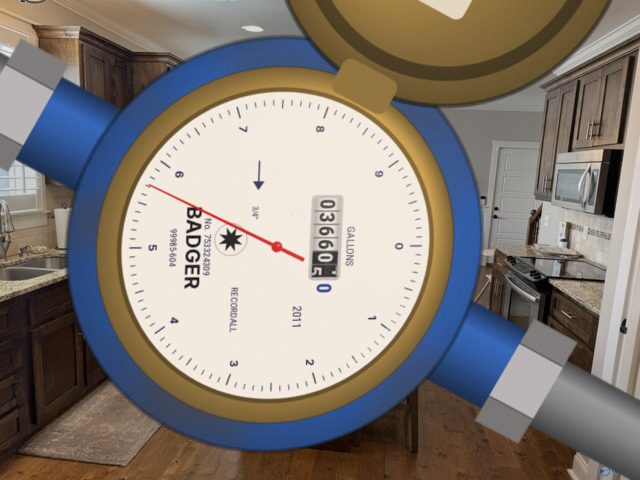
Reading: 366045.7 gal
